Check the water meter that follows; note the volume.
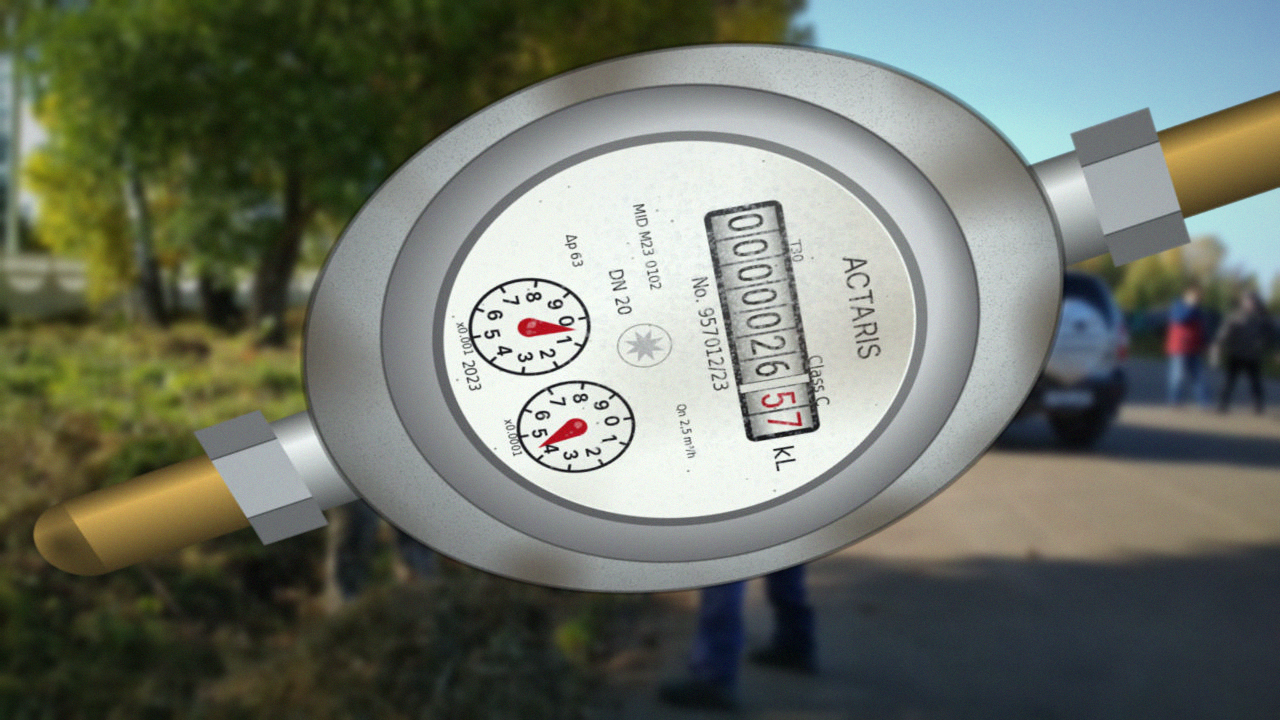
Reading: 26.5704 kL
